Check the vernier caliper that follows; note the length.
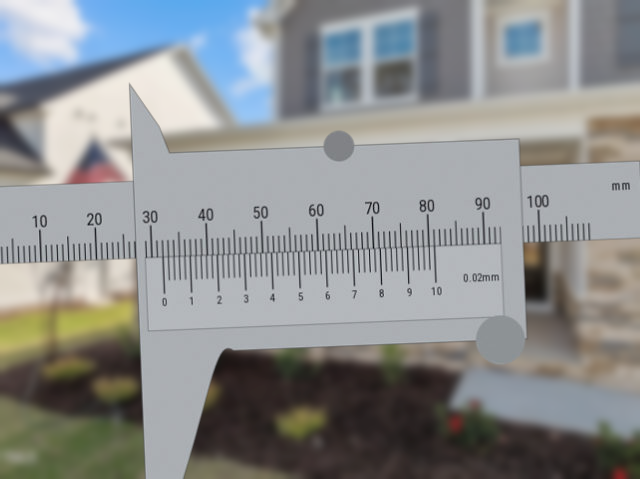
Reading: 32.0 mm
